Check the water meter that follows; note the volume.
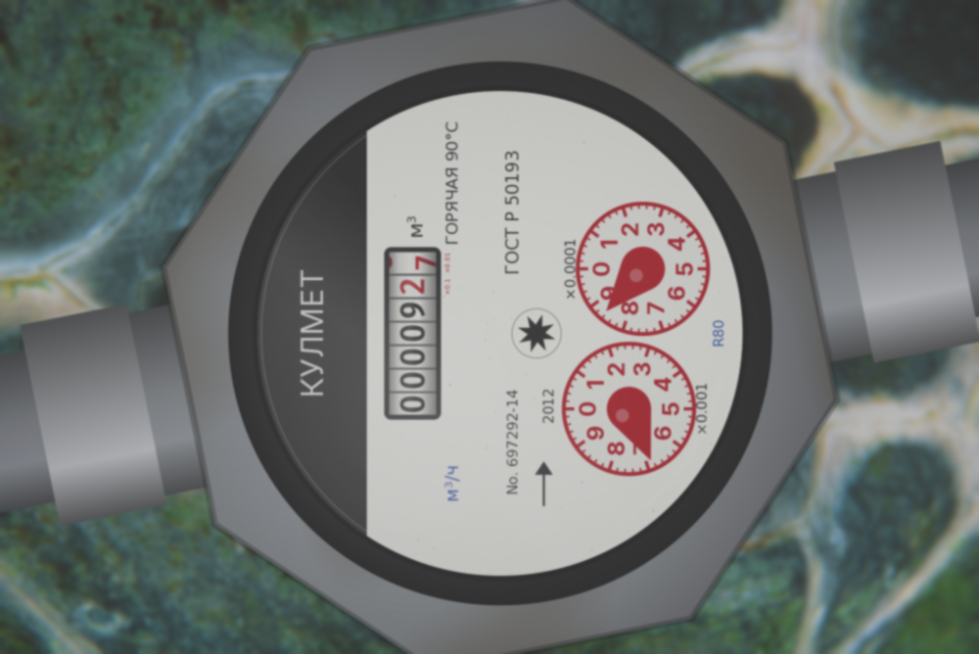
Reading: 9.2668 m³
